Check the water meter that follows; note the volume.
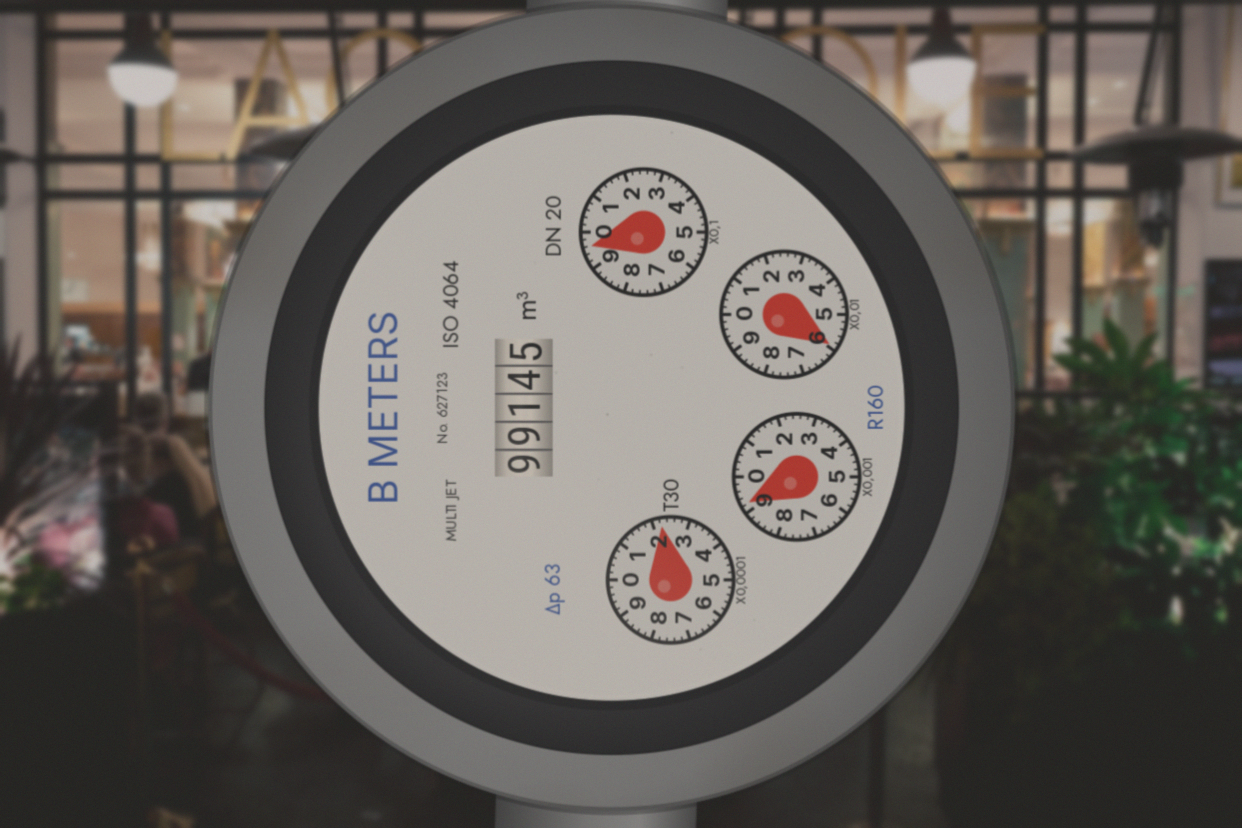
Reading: 99144.9592 m³
